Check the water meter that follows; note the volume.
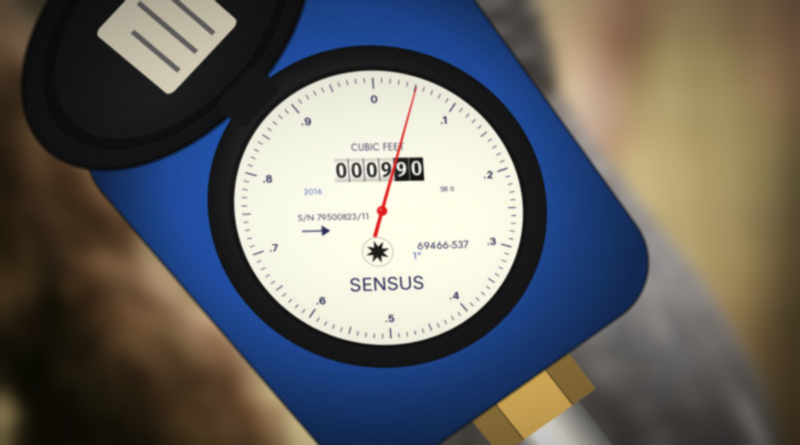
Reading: 990.05 ft³
